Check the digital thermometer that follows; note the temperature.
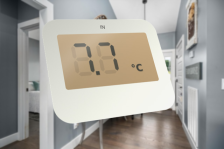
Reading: 7.7 °C
